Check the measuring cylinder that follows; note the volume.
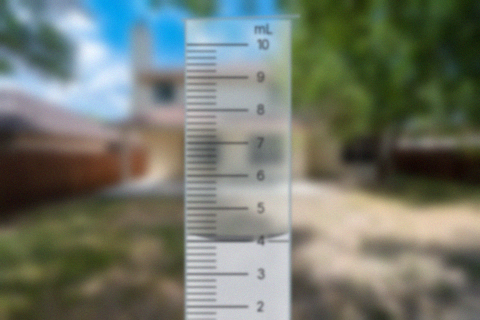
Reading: 4 mL
